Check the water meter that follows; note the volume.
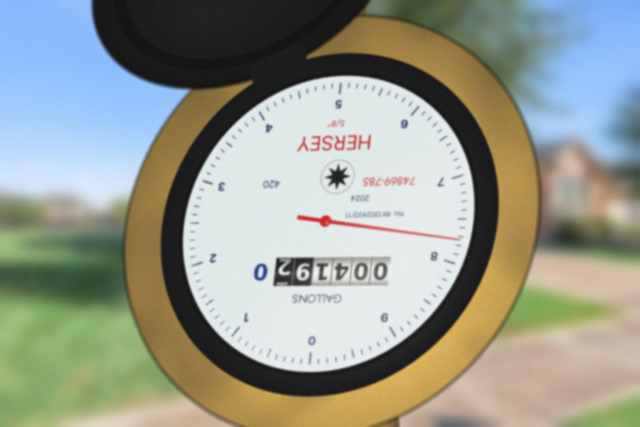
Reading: 41917.7 gal
